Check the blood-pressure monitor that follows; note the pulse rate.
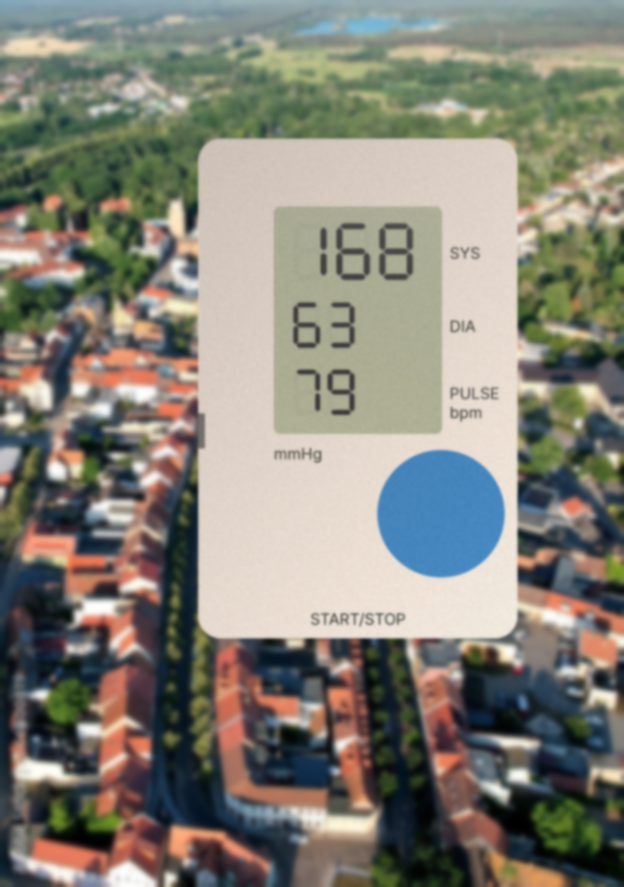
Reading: 79 bpm
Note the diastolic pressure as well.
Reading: 63 mmHg
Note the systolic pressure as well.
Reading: 168 mmHg
